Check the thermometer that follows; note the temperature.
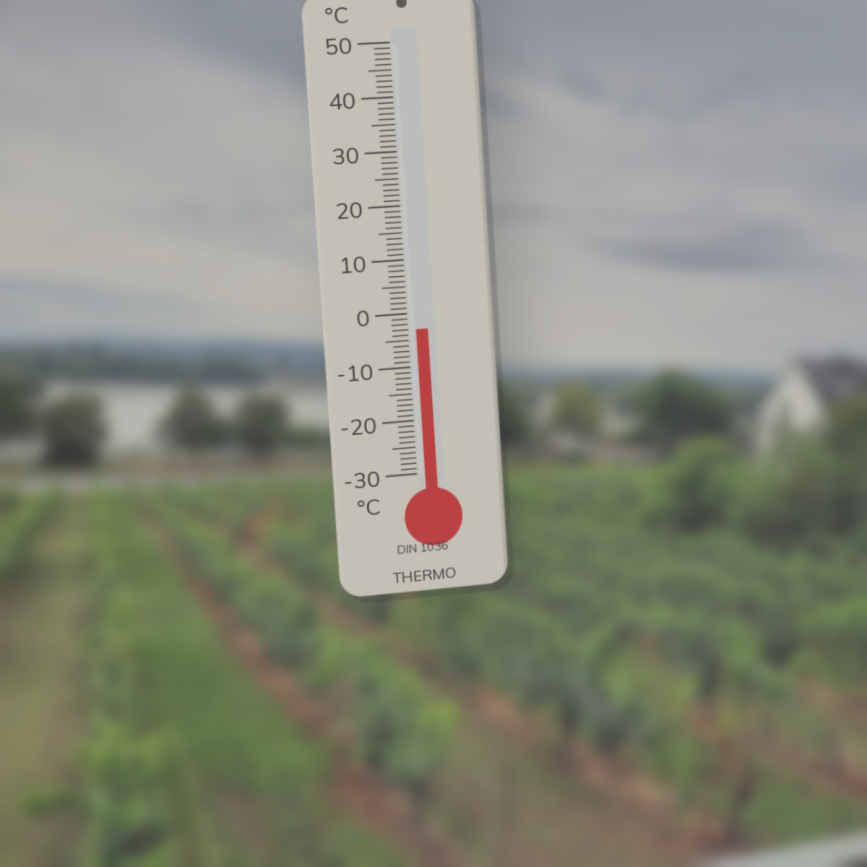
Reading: -3 °C
